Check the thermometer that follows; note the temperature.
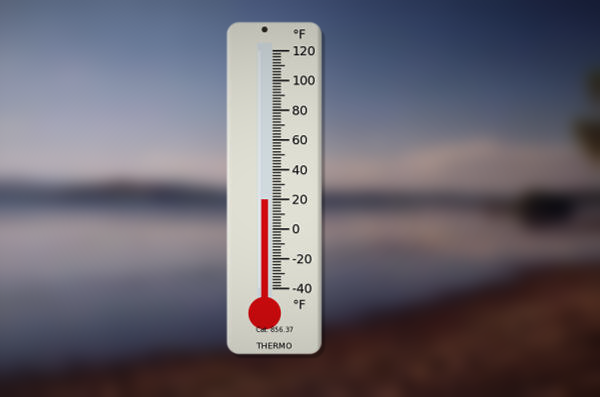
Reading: 20 °F
